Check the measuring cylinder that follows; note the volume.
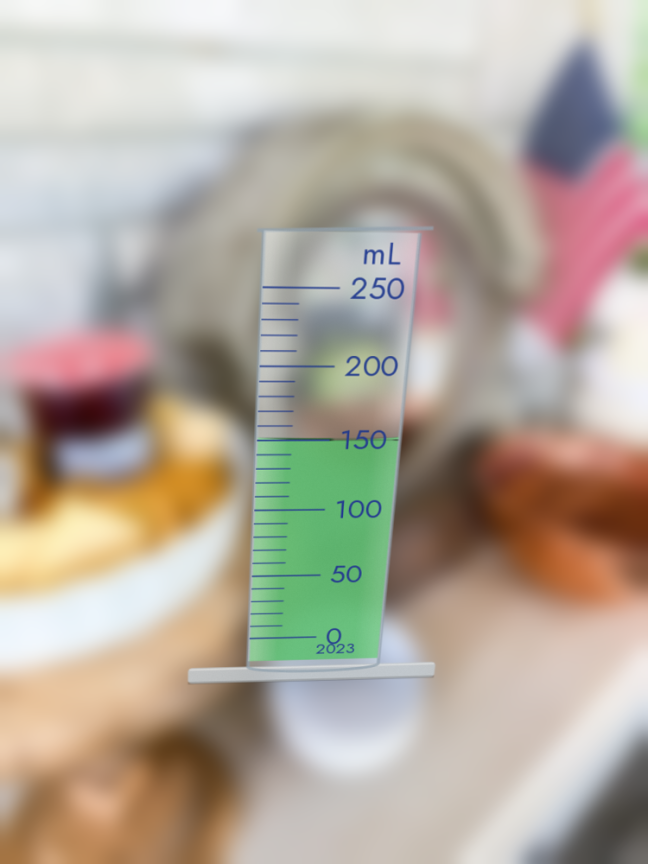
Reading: 150 mL
